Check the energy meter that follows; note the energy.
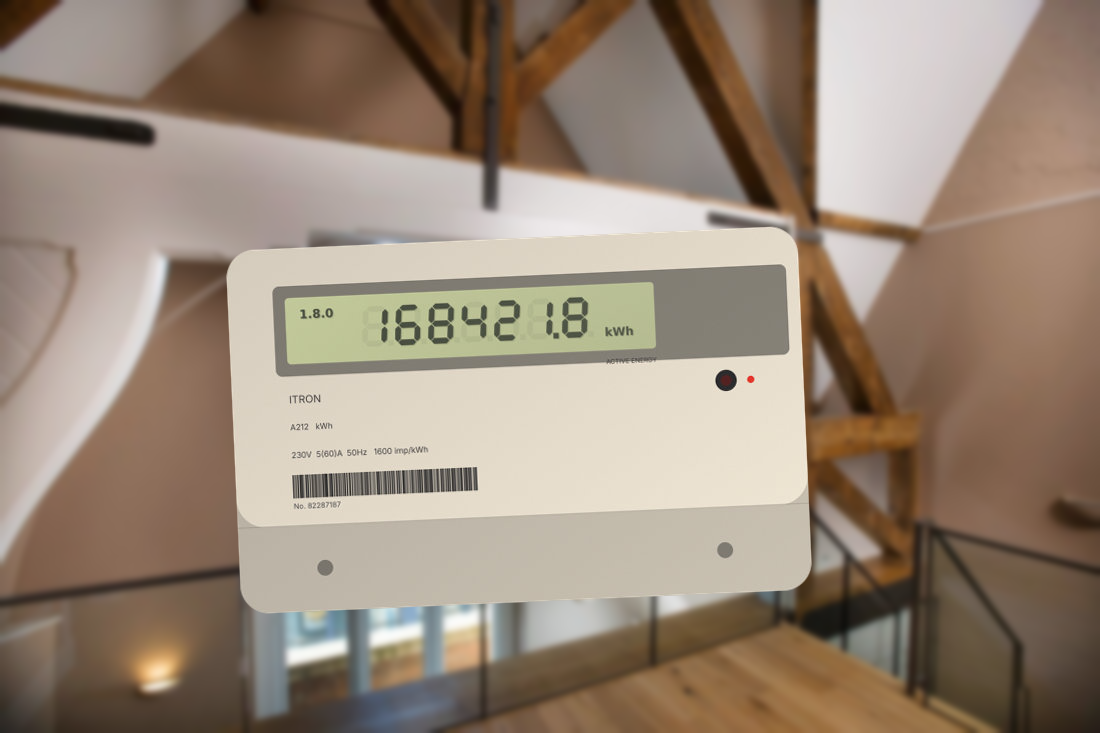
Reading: 168421.8 kWh
